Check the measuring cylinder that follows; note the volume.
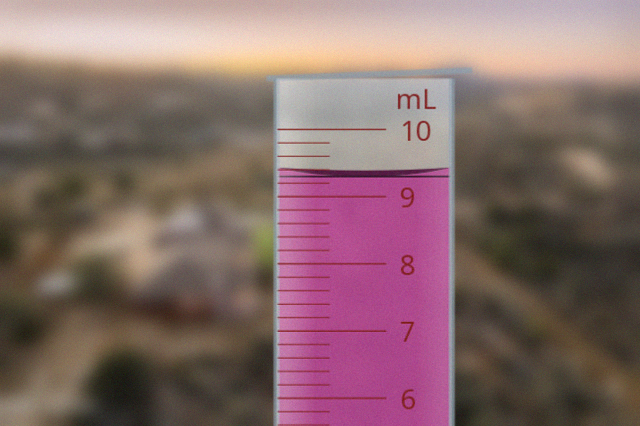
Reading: 9.3 mL
